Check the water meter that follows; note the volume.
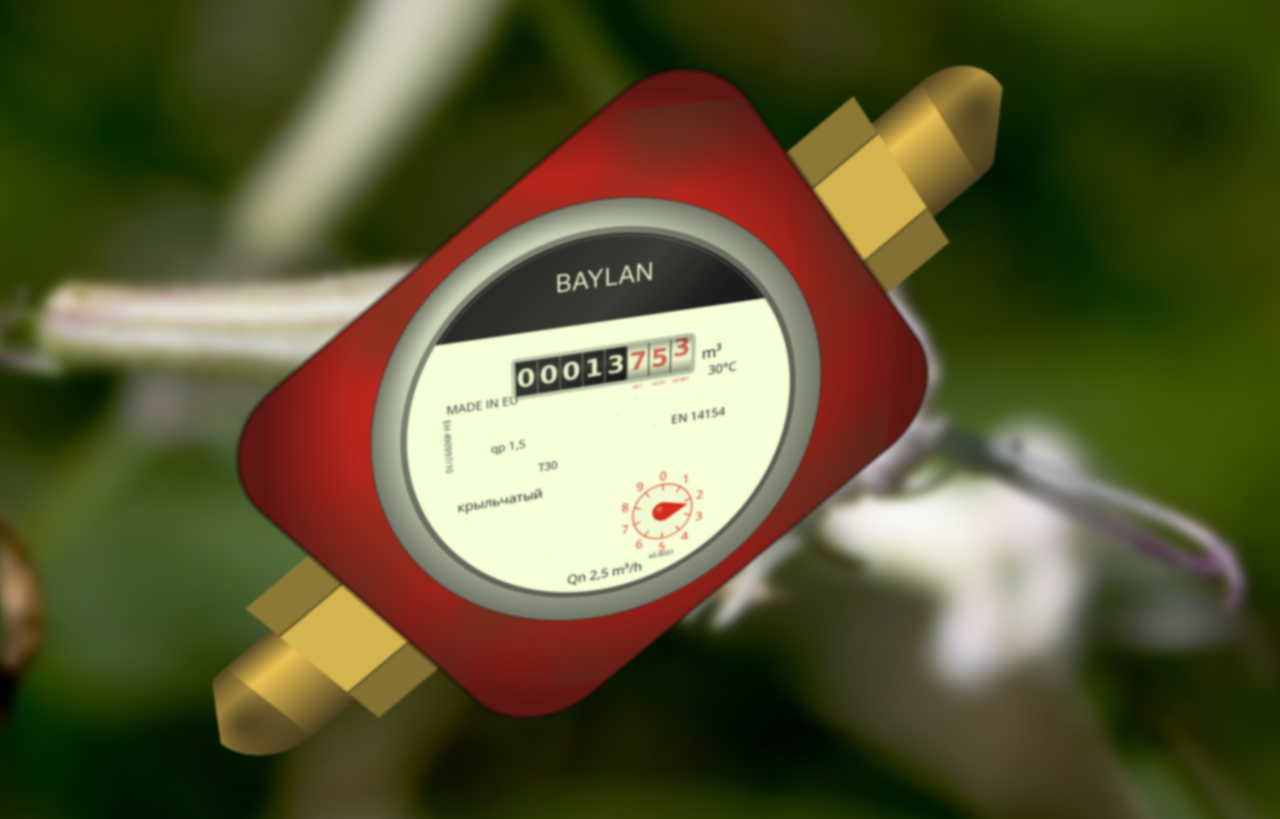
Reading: 13.7532 m³
